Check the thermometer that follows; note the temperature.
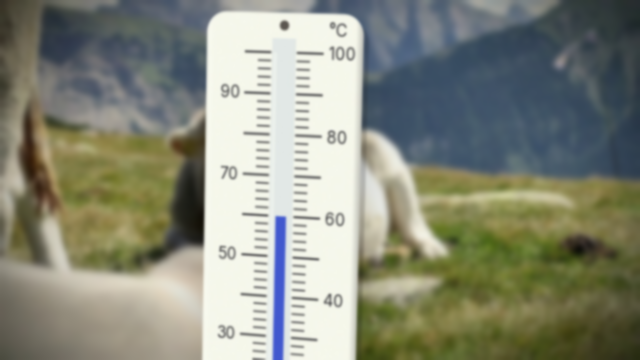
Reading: 60 °C
